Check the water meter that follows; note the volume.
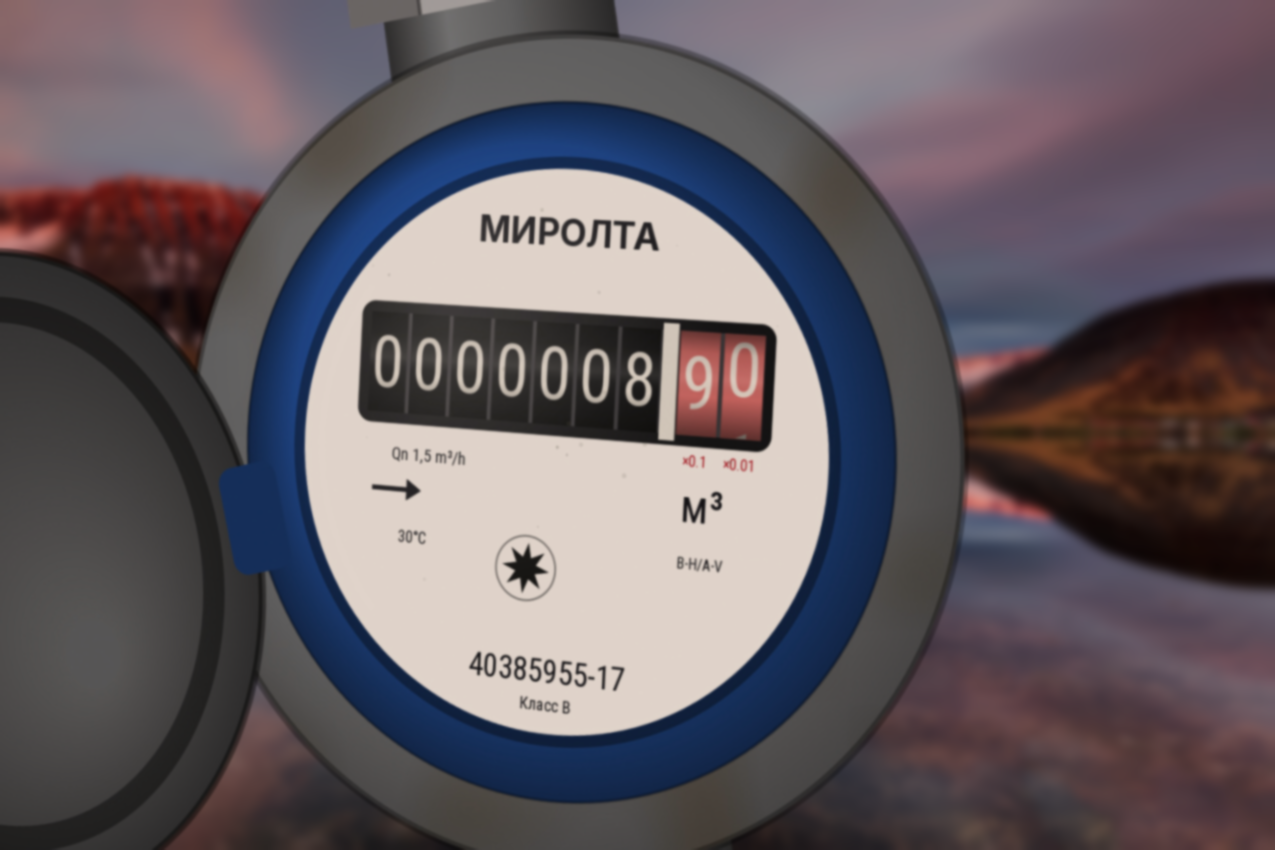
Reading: 8.90 m³
